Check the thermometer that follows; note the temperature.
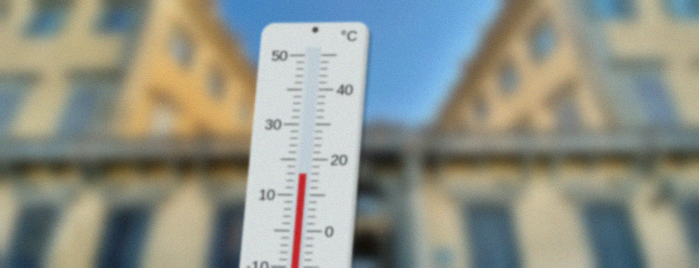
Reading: 16 °C
